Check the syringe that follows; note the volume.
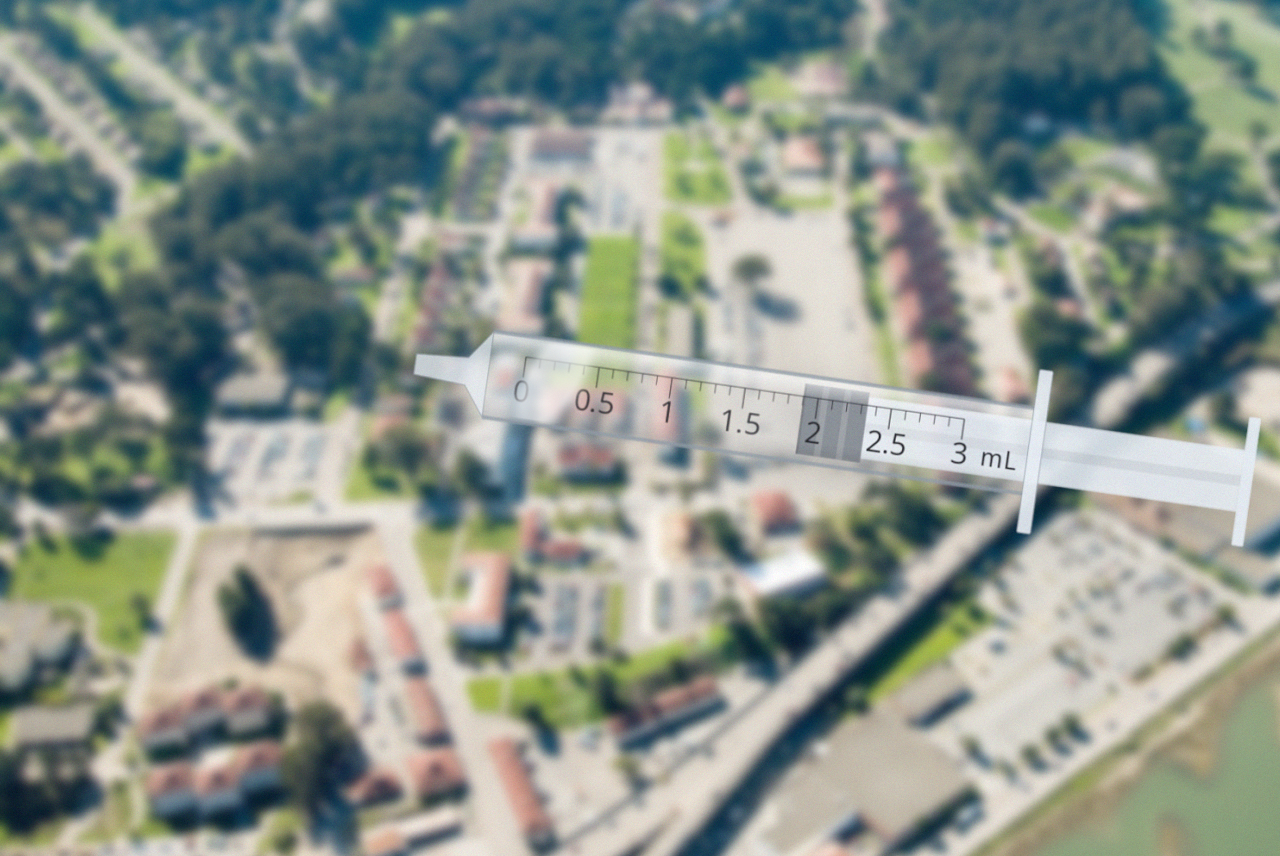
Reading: 1.9 mL
